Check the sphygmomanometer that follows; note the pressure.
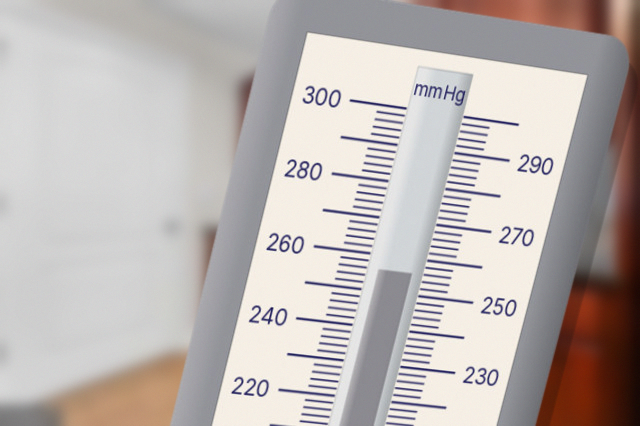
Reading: 256 mmHg
